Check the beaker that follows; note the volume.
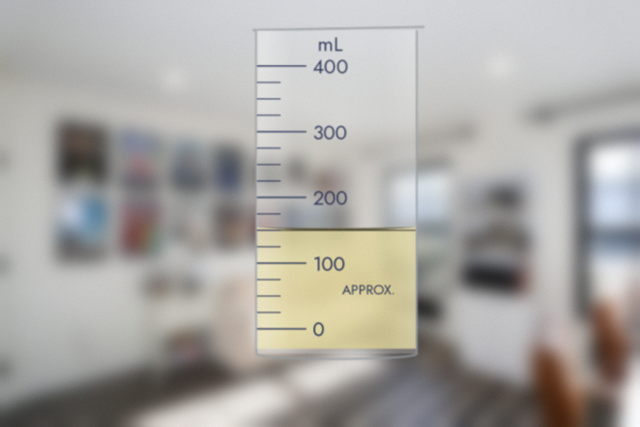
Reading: 150 mL
